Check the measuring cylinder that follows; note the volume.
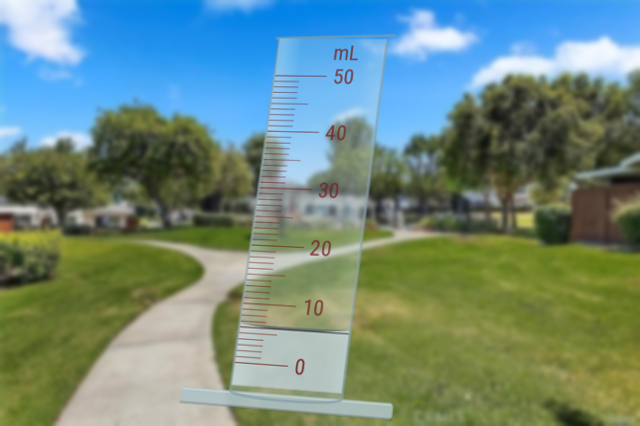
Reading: 6 mL
